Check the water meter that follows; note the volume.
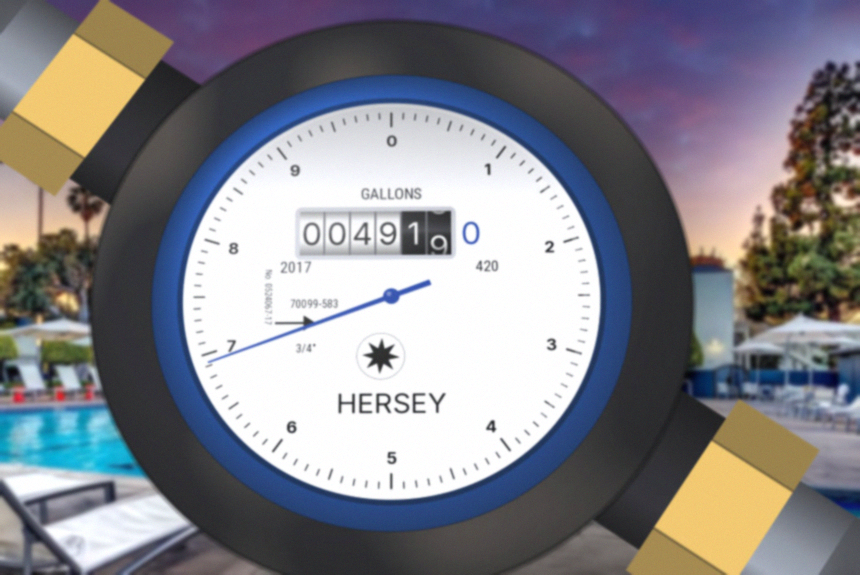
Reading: 49186.9 gal
